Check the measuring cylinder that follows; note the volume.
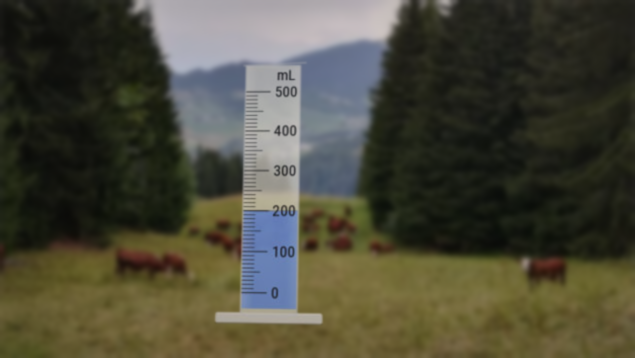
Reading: 200 mL
